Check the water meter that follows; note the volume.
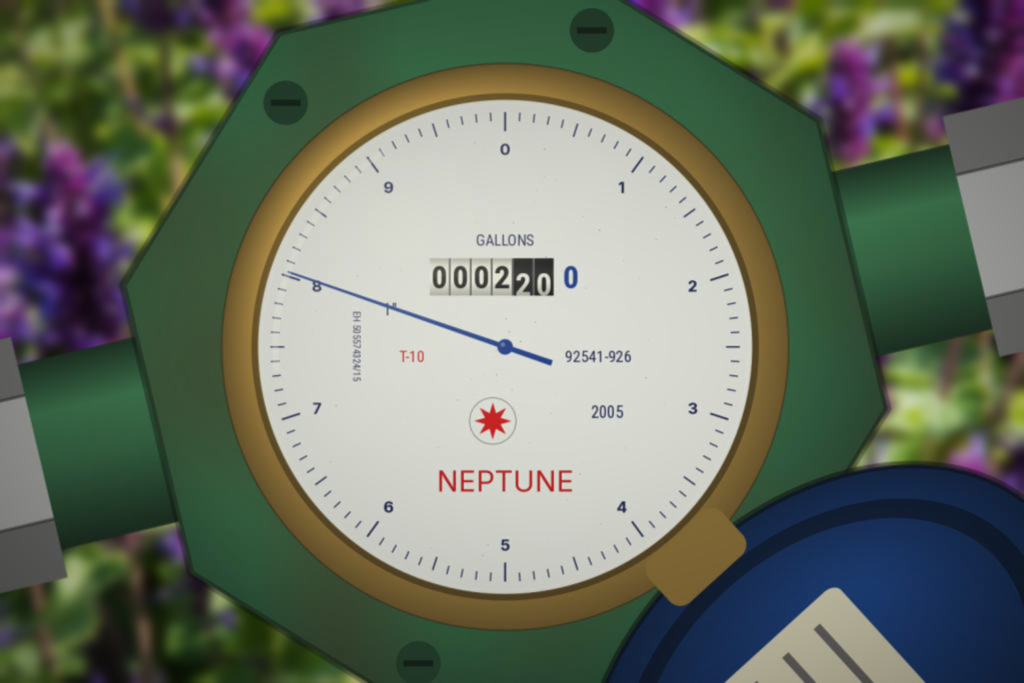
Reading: 2198.0 gal
